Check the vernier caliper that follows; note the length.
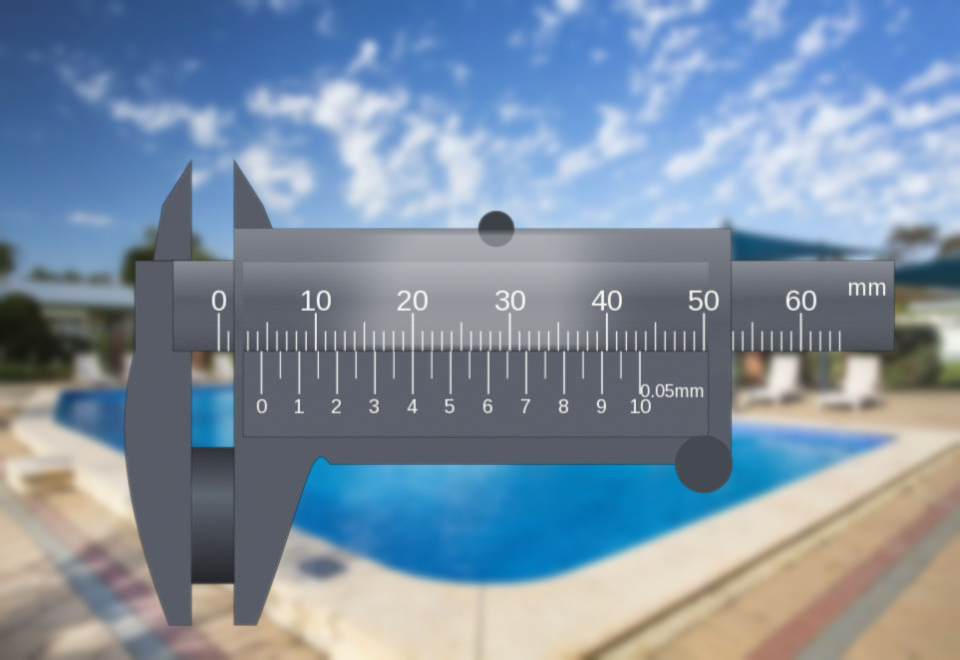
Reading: 4.4 mm
